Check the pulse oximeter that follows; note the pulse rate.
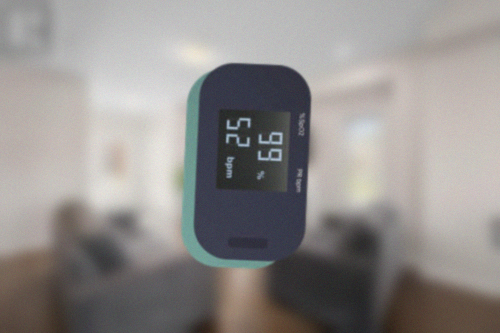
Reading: 52 bpm
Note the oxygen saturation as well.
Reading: 99 %
